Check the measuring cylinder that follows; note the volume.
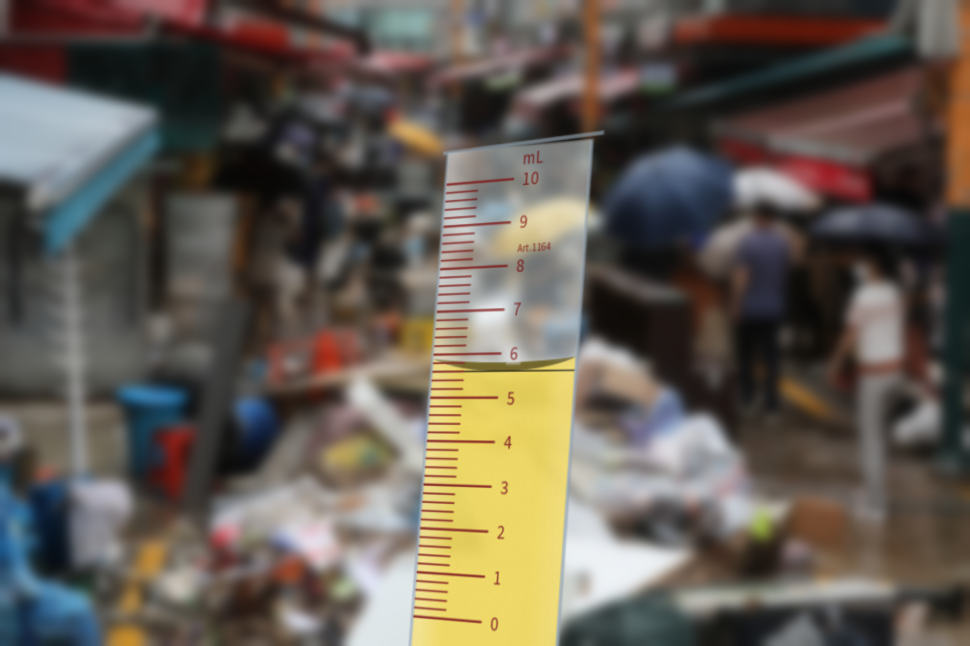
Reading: 5.6 mL
